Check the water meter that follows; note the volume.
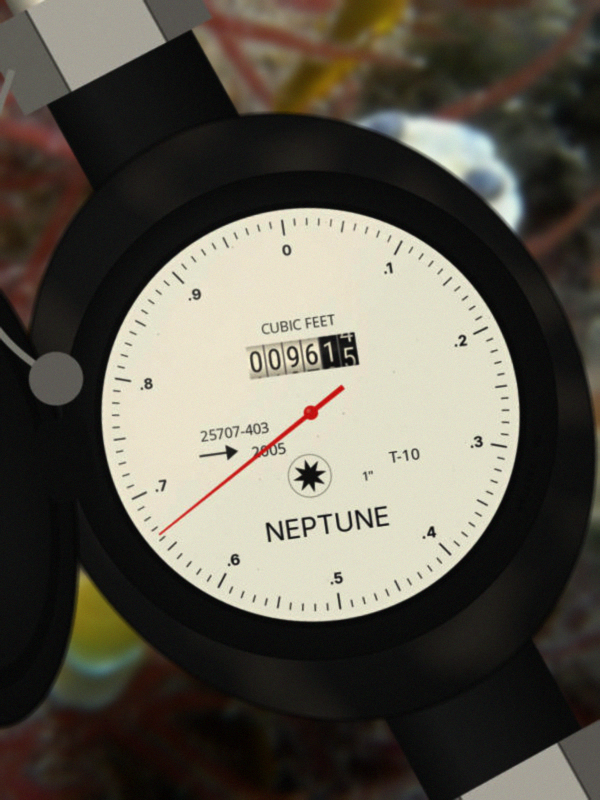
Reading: 9614.66 ft³
